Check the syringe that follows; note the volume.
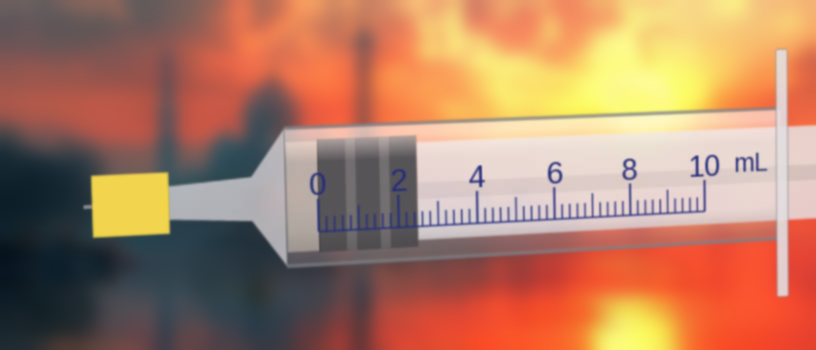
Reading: 0 mL
